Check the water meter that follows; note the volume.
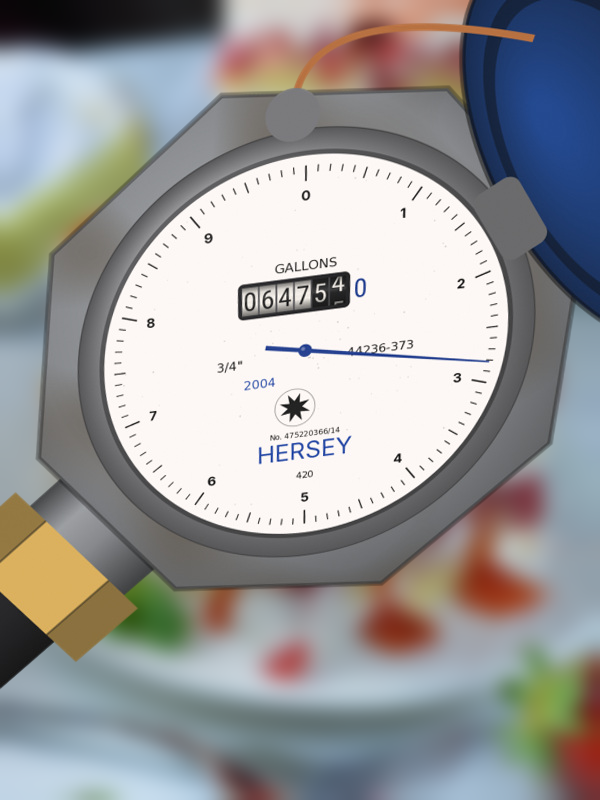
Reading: 647542.8 gal
